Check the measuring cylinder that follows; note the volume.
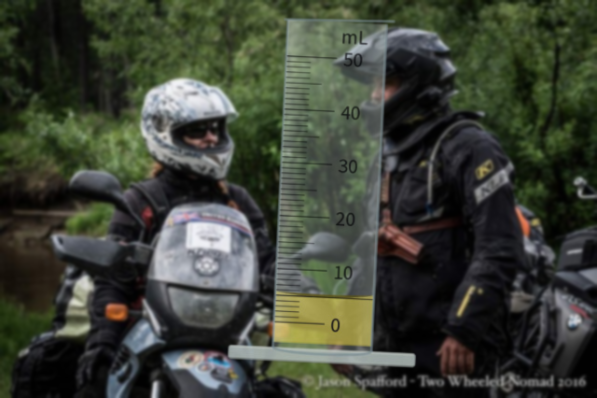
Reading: 5 mL
